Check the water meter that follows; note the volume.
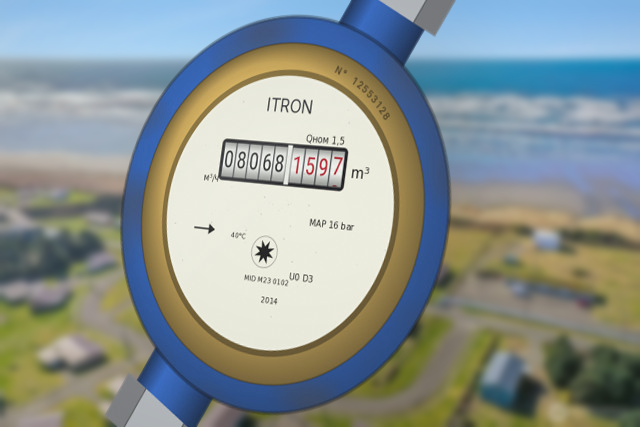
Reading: 8068.1597 m³
